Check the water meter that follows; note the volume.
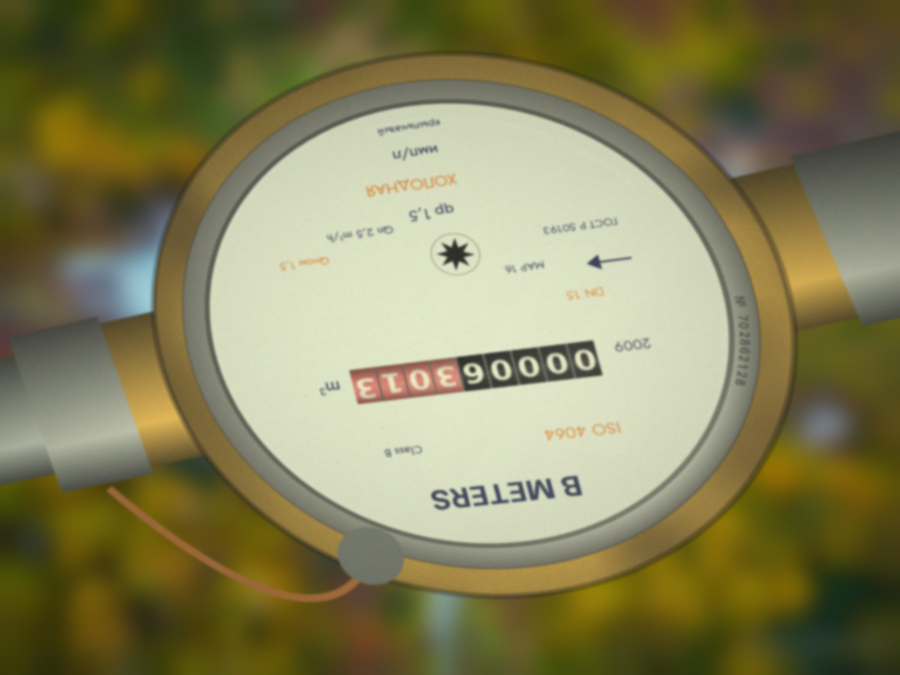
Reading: 6.3013 m³
